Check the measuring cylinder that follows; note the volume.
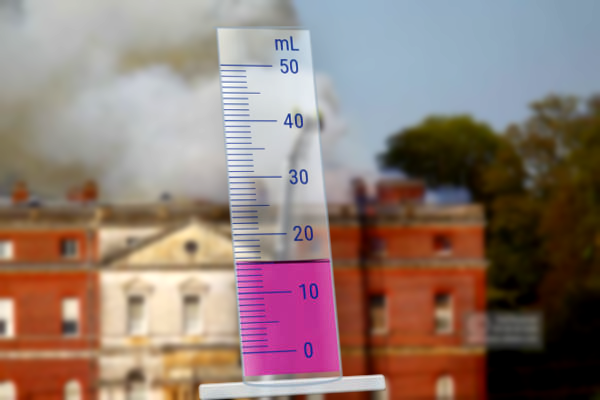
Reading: 15 mL
